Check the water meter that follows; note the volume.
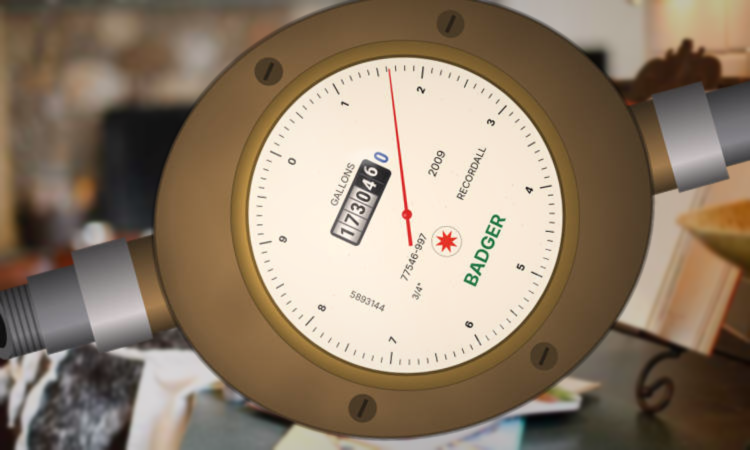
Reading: 1730461.6 gal
